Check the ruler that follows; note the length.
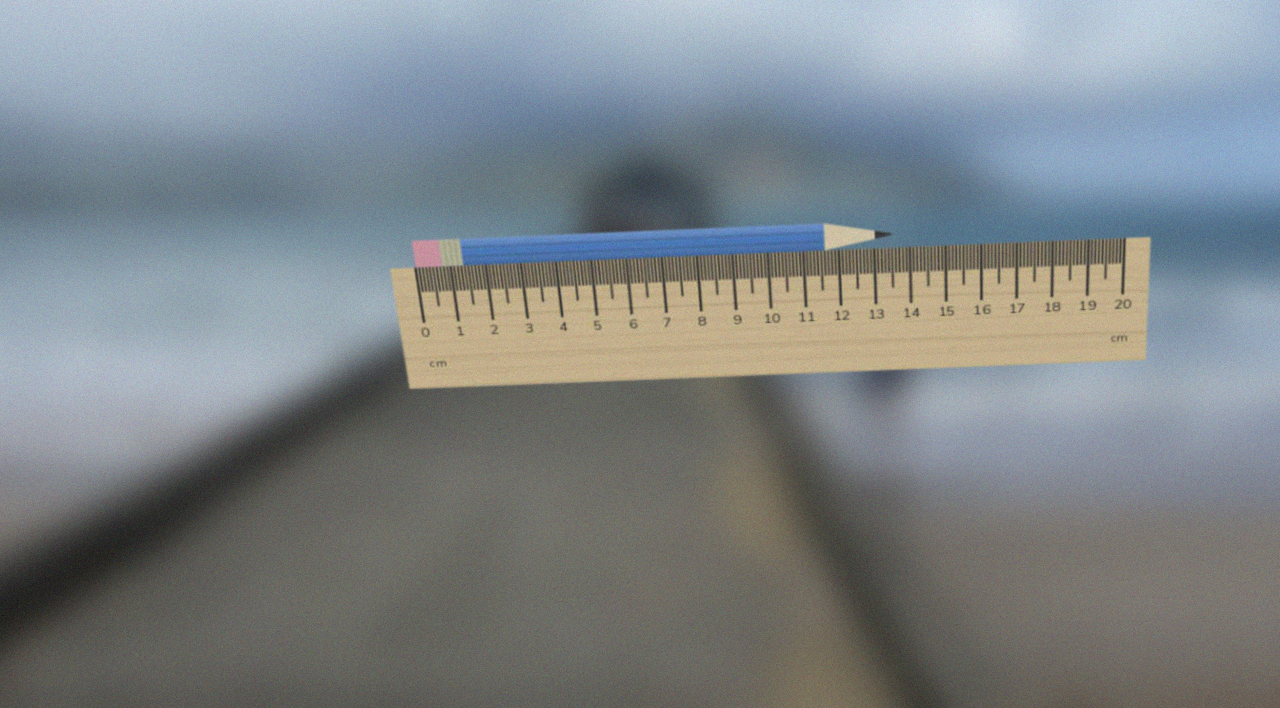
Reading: 13.5 cm
